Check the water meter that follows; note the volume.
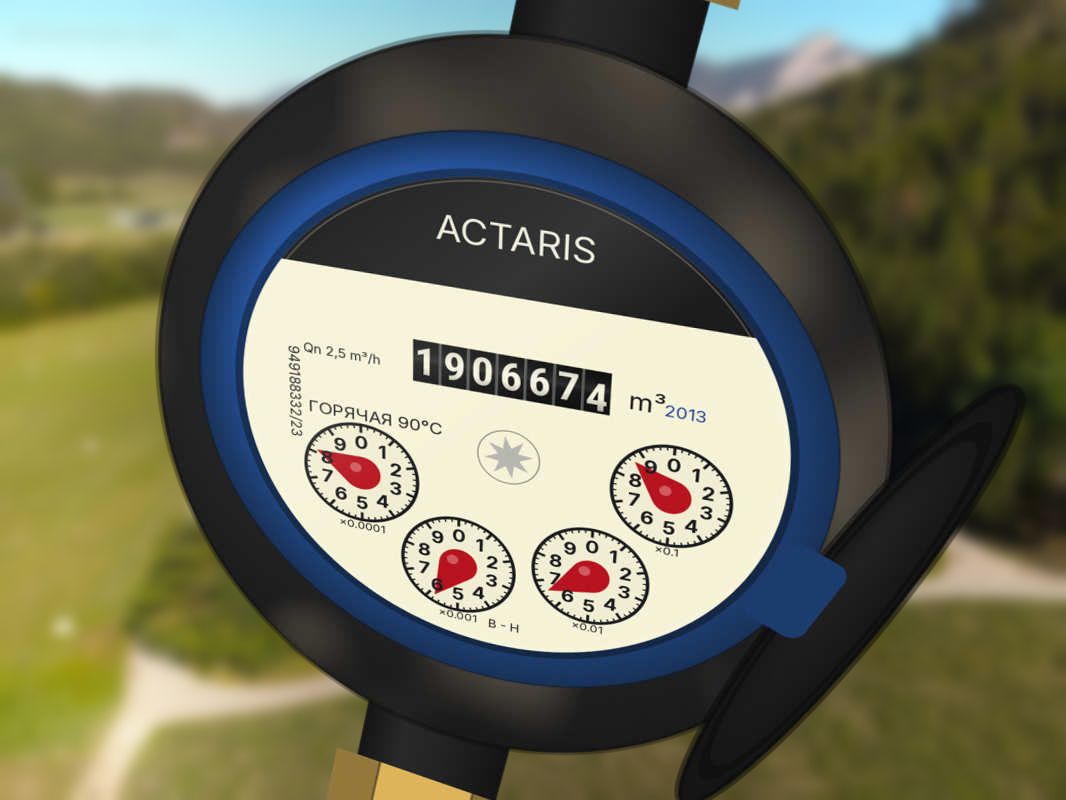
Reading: 1906673.8658 m³
